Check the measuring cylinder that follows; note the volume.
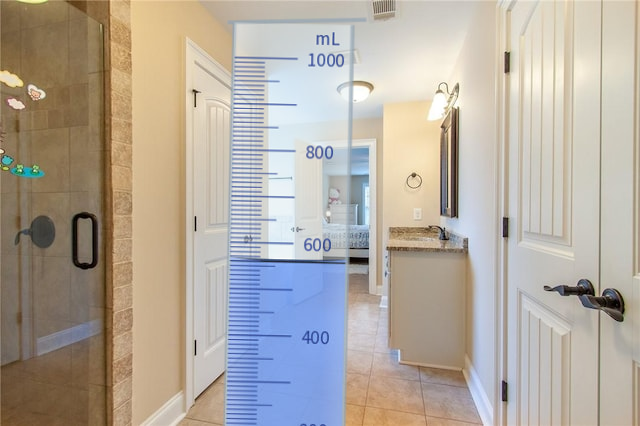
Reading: 560 mL
